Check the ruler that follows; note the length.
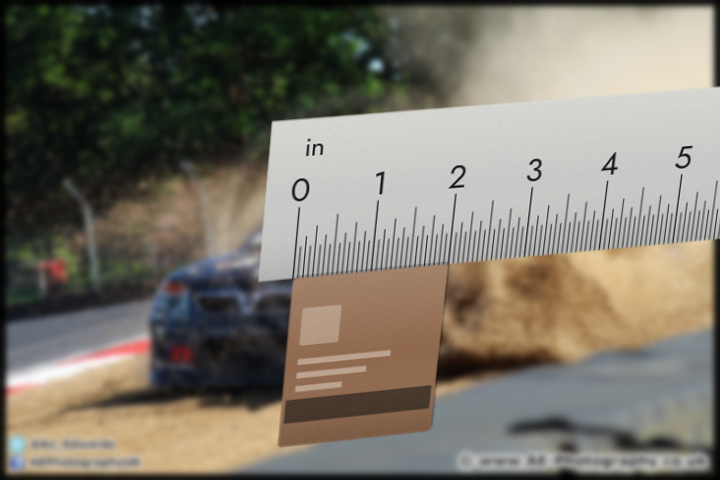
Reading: 2 in
